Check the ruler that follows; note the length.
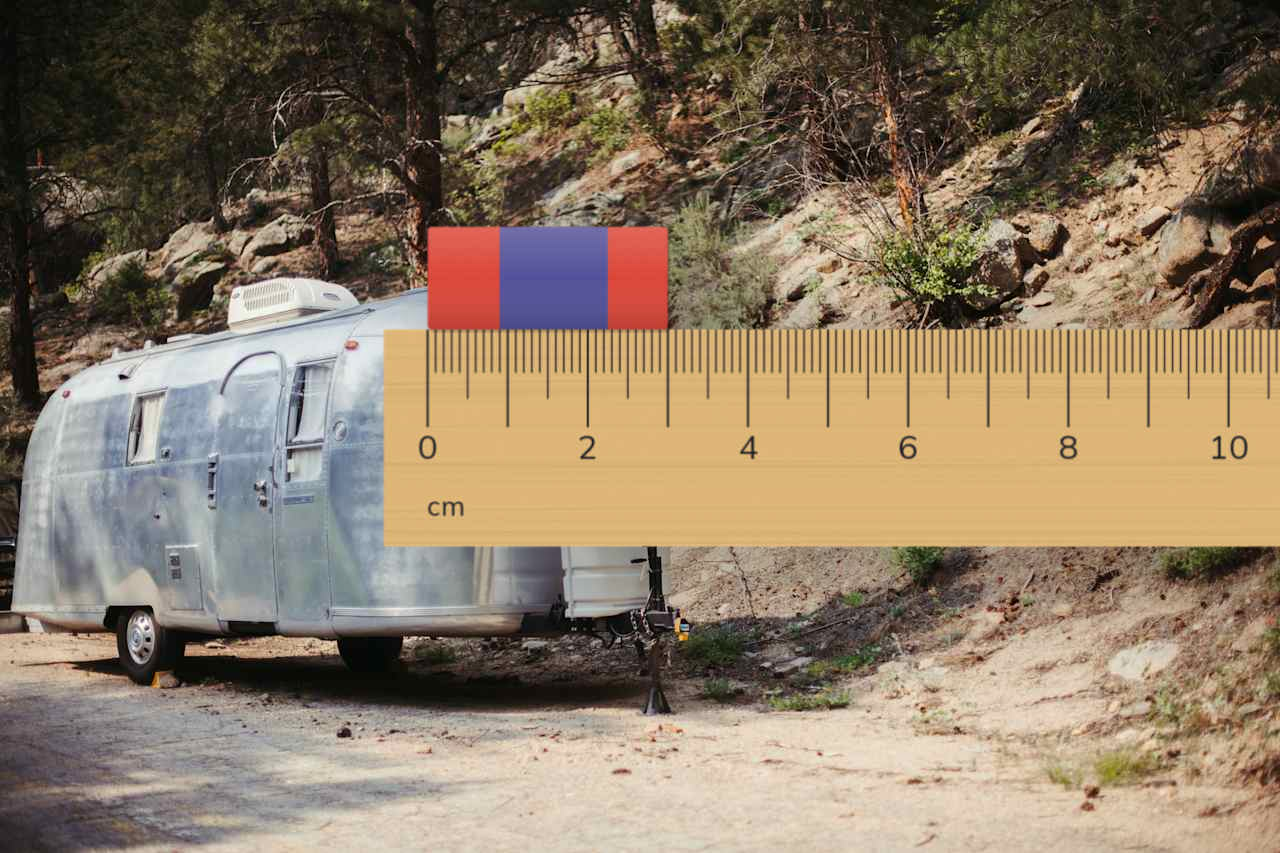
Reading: 3 cm
